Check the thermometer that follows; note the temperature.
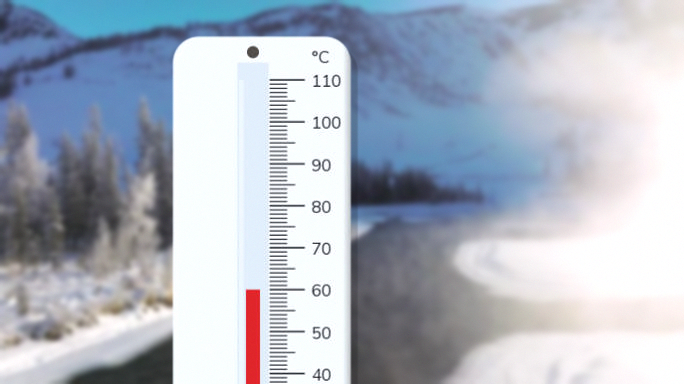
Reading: 60 °C
